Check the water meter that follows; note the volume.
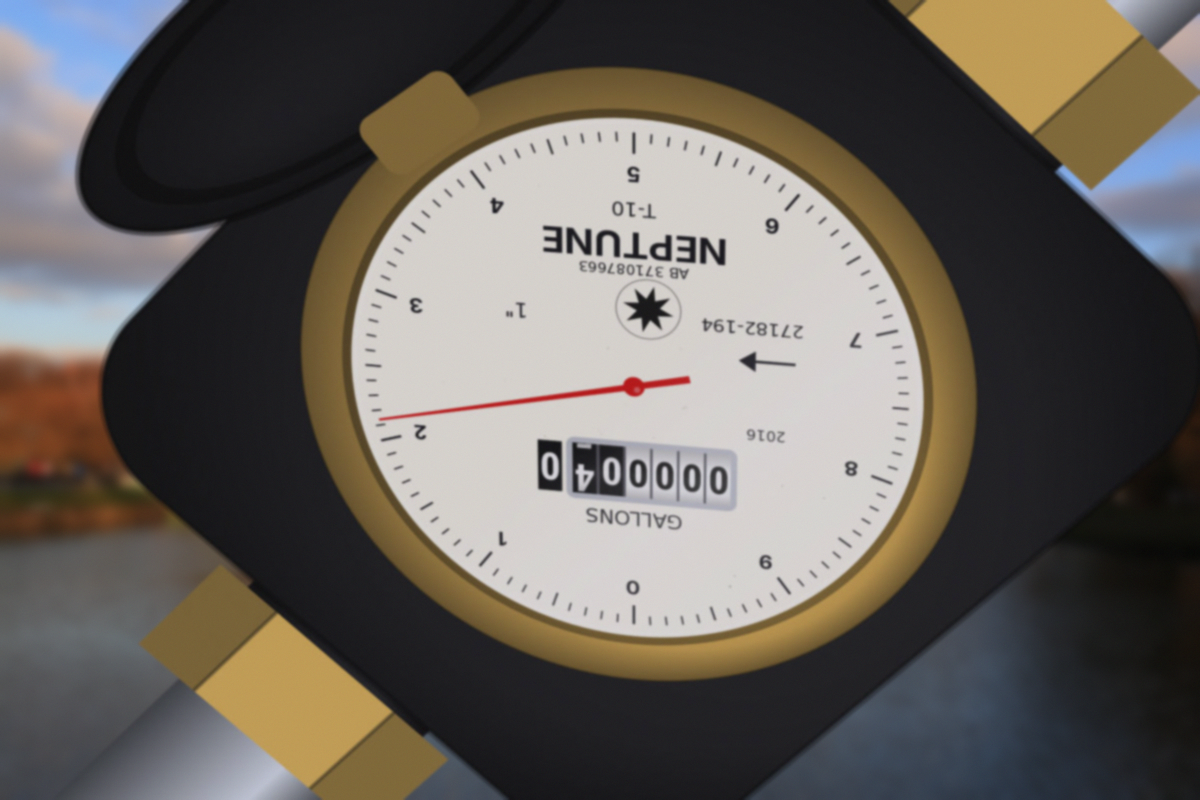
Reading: 42.1 gal
